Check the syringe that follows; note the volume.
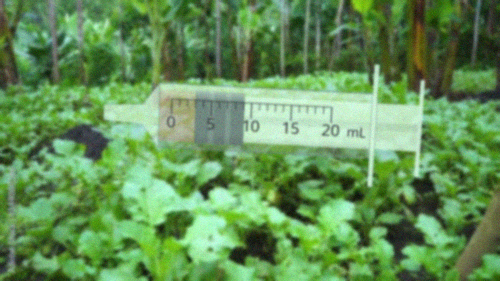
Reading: 3 mL
